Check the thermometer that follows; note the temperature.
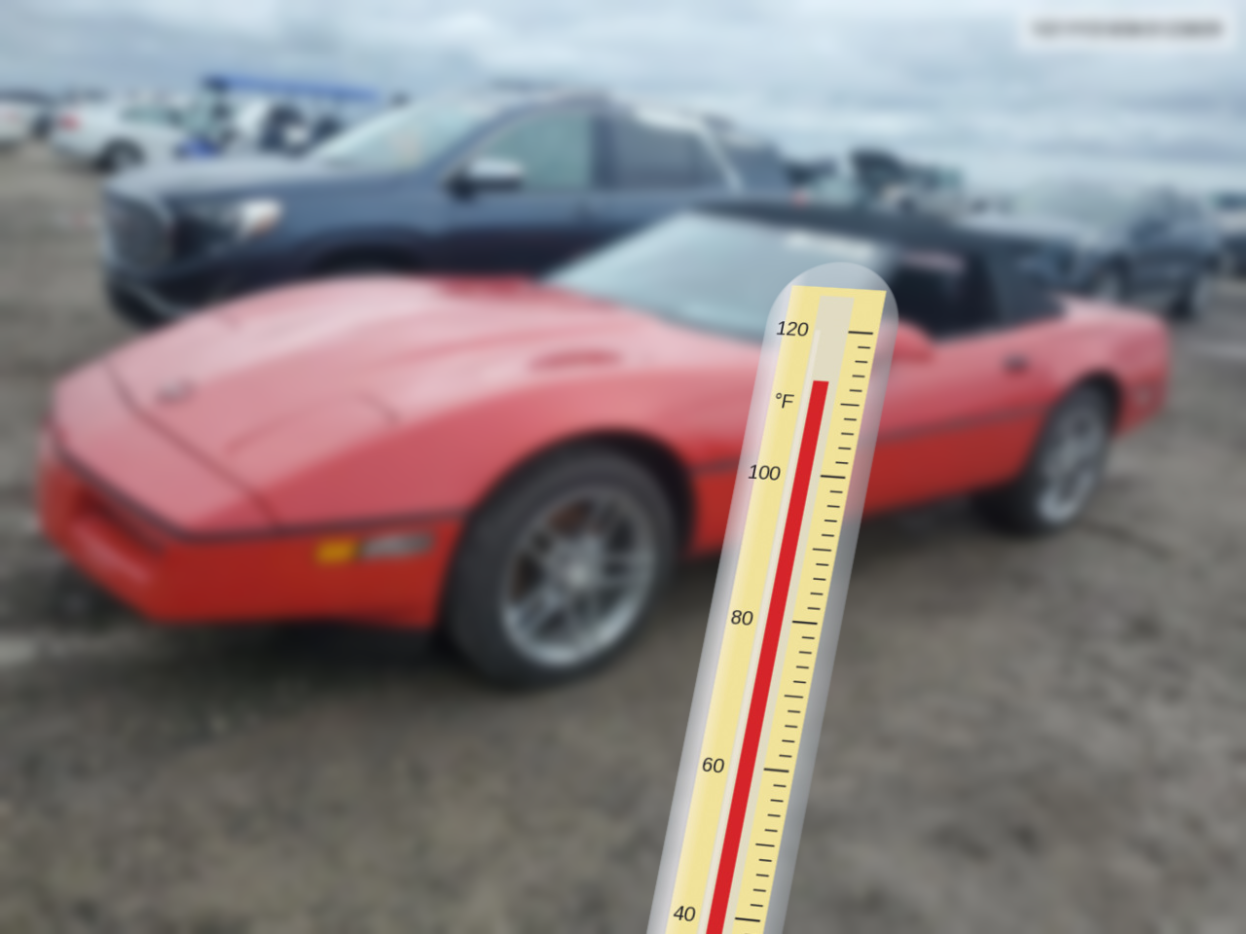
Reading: 113 °F
